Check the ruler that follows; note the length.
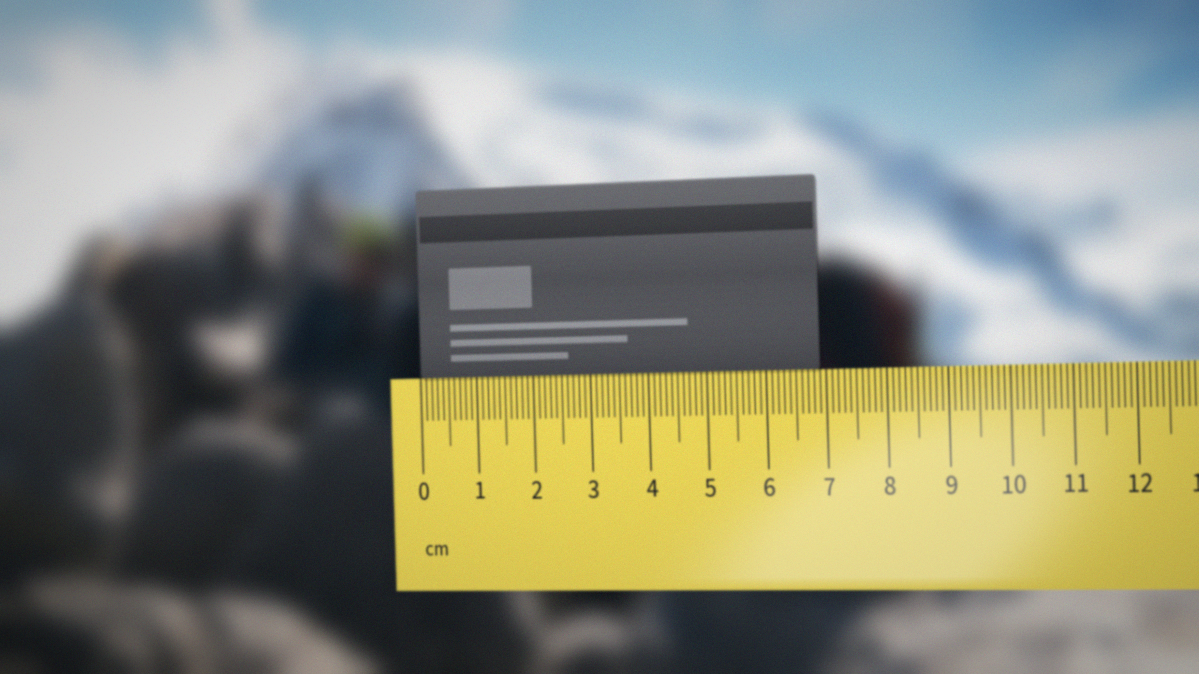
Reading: 6.9 cm
